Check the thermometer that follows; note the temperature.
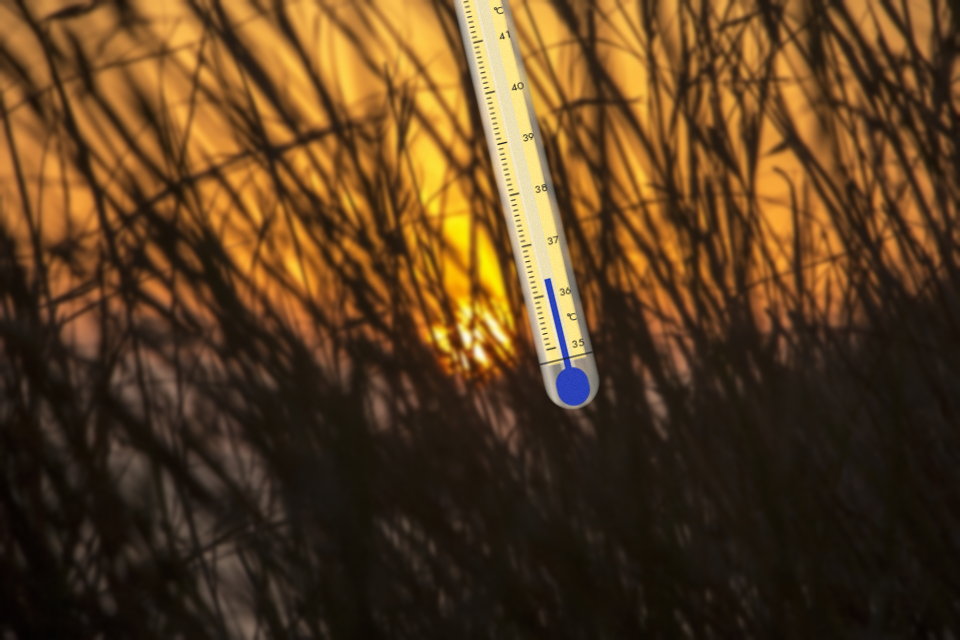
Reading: 36.3 °C
